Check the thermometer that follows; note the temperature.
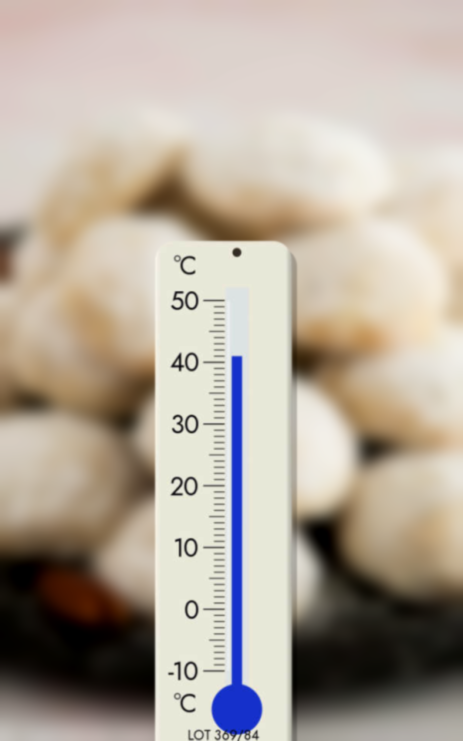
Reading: 41 °C
